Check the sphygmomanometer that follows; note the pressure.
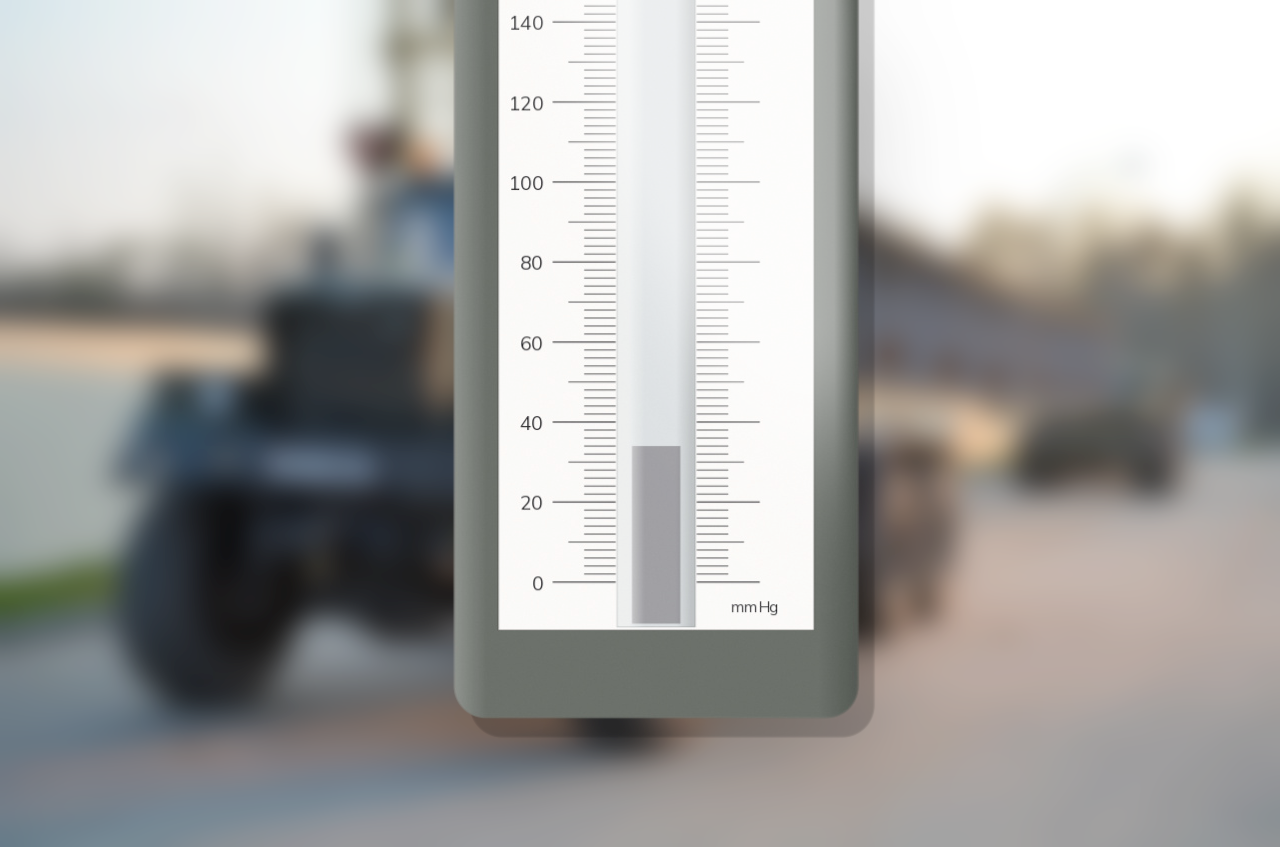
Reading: 34 mmHg
